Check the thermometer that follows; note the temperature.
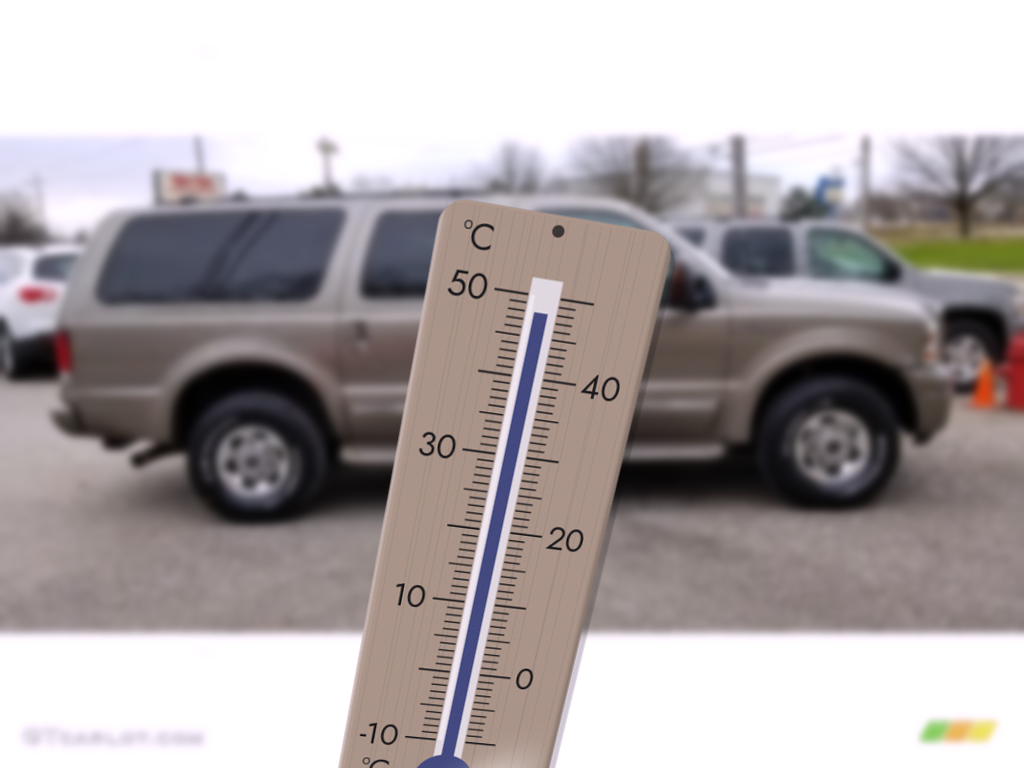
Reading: 48 °C
